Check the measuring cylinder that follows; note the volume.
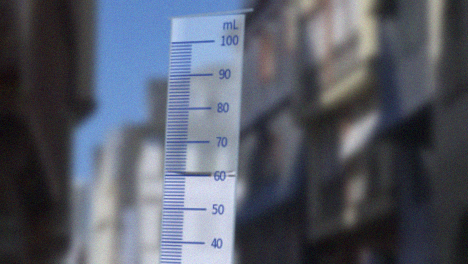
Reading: 60 mL
